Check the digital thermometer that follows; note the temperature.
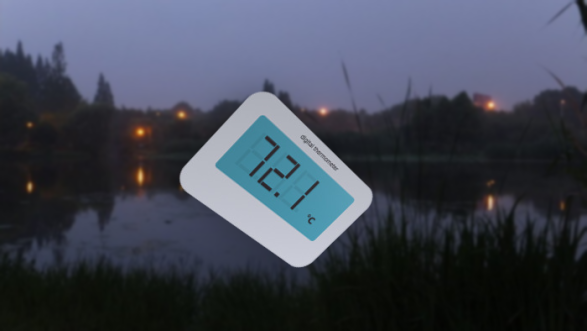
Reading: 72.1 °C
